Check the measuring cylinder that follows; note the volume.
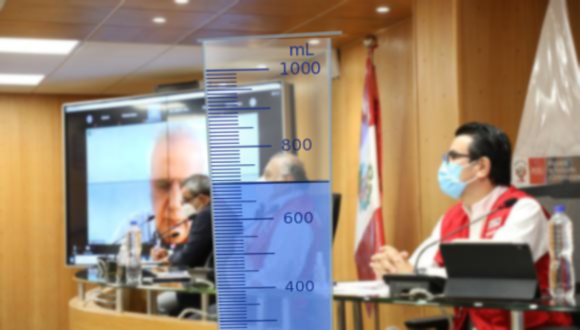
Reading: 700 mL
